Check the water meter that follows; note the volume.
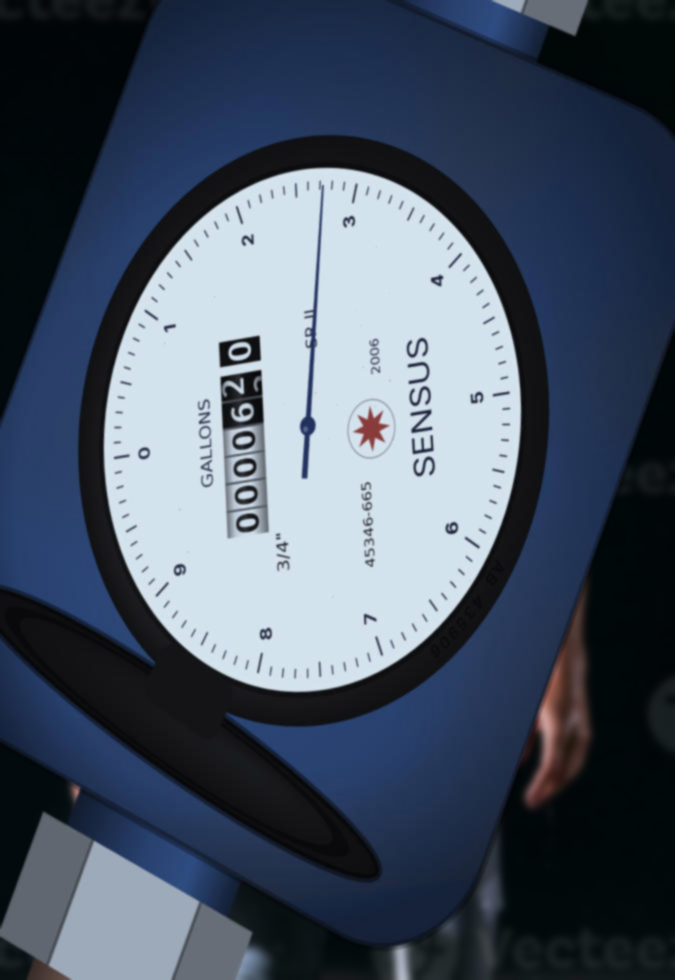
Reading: 622.7 gal
